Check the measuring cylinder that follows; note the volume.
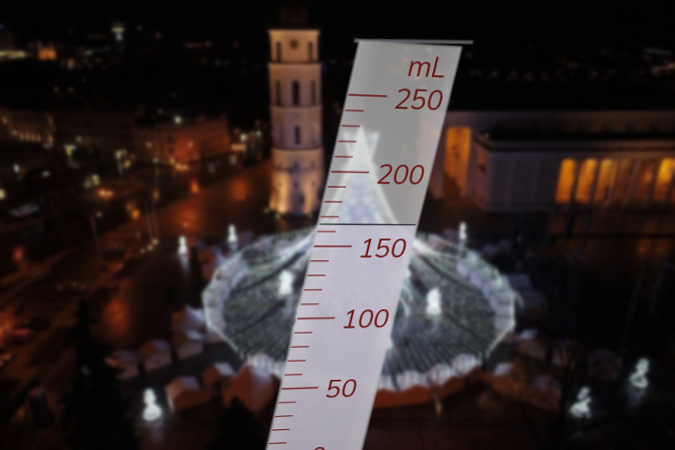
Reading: 165 mL
